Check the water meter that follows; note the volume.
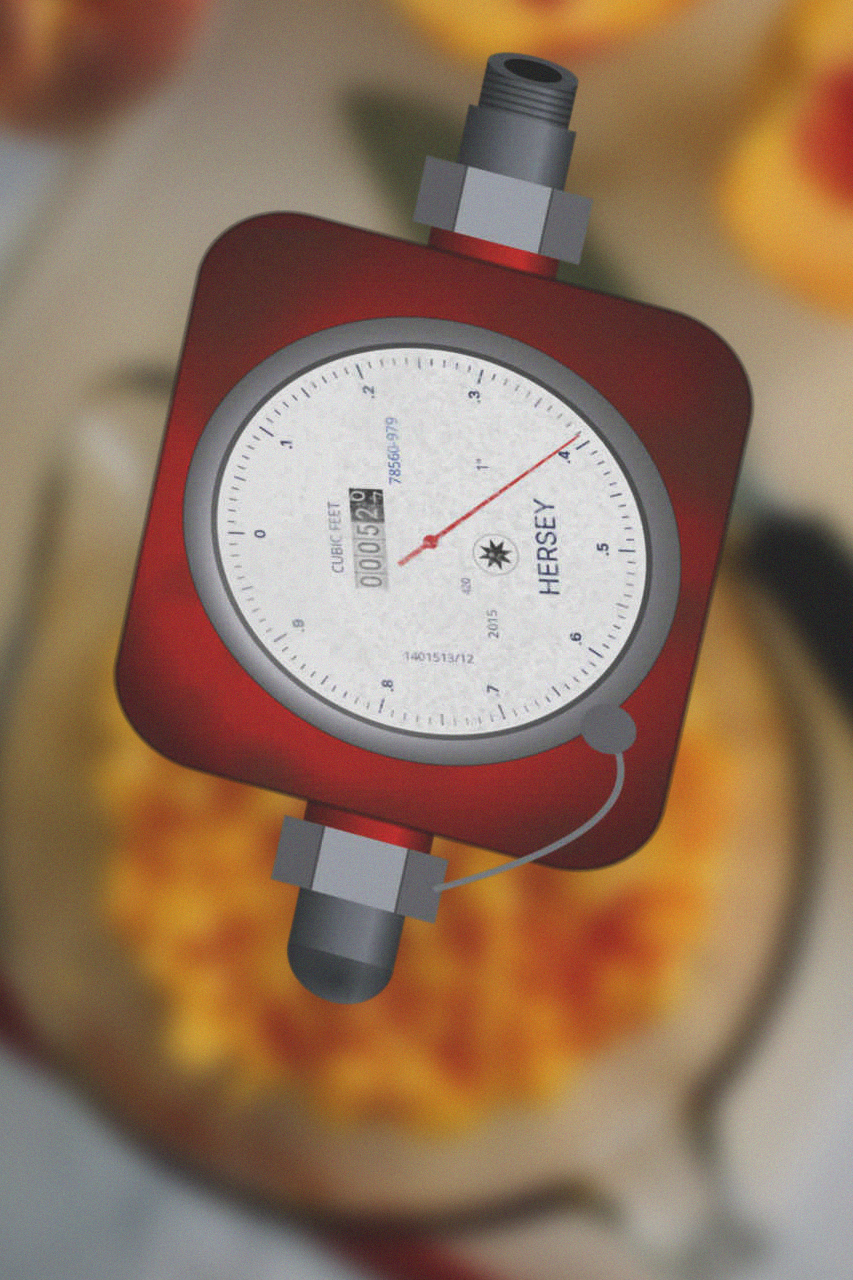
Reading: 526.39 ft³
